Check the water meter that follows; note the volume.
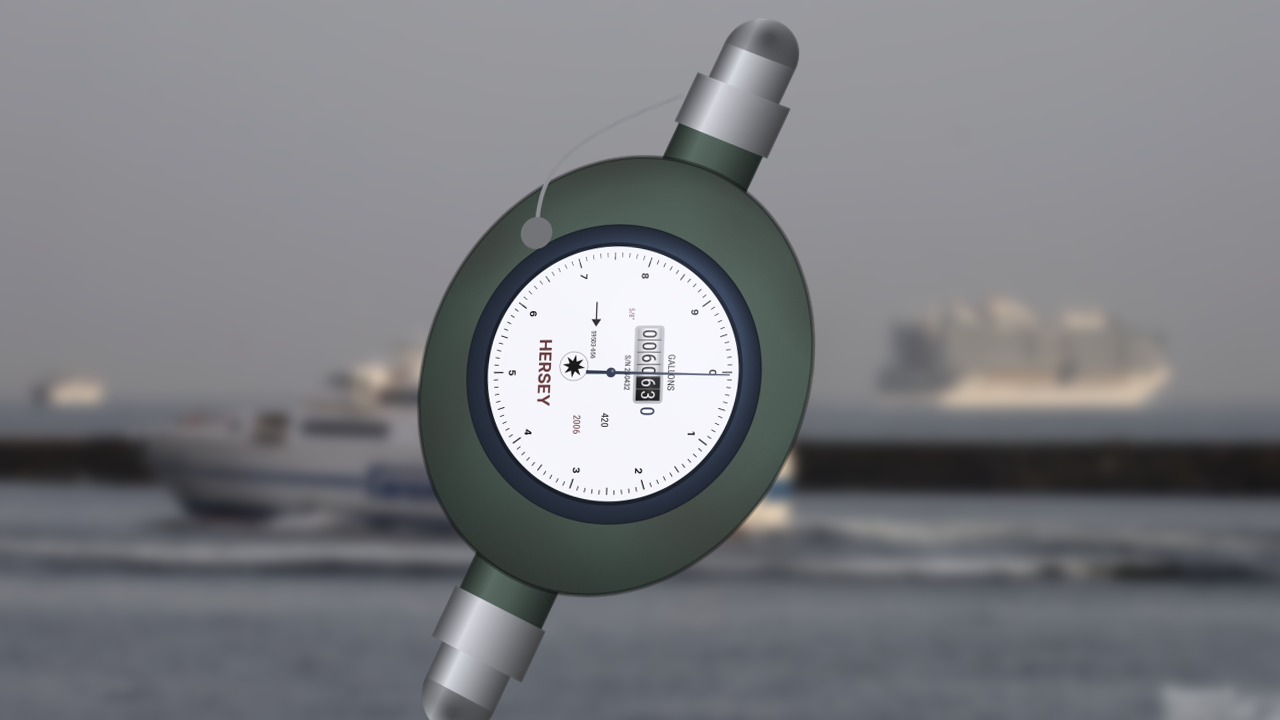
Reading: 60630.0 gal
